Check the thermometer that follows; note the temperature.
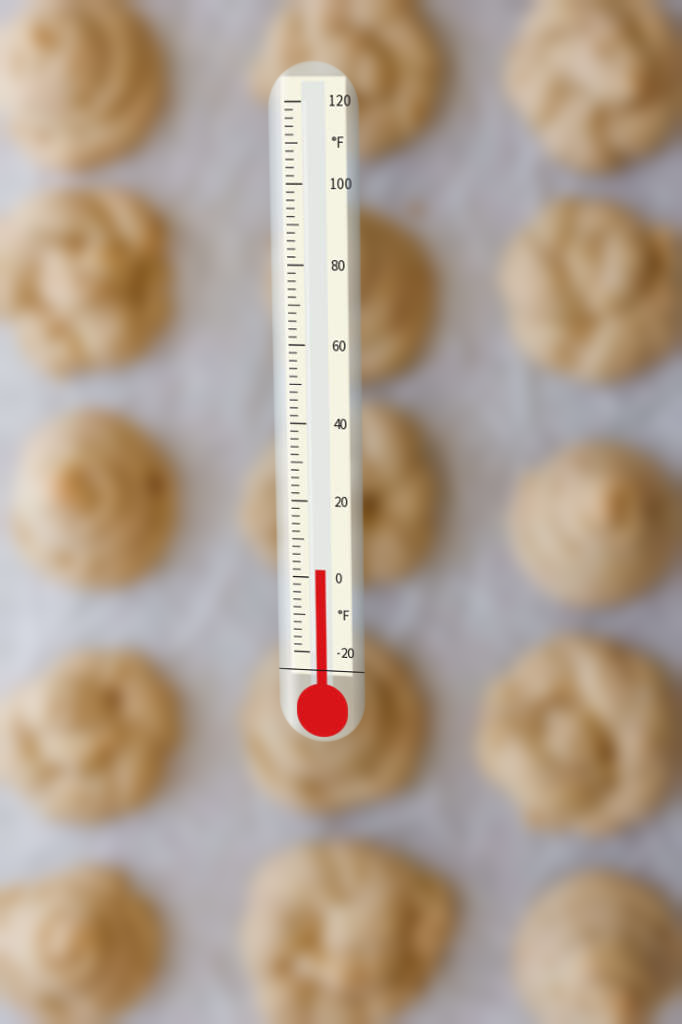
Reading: 2 °F
